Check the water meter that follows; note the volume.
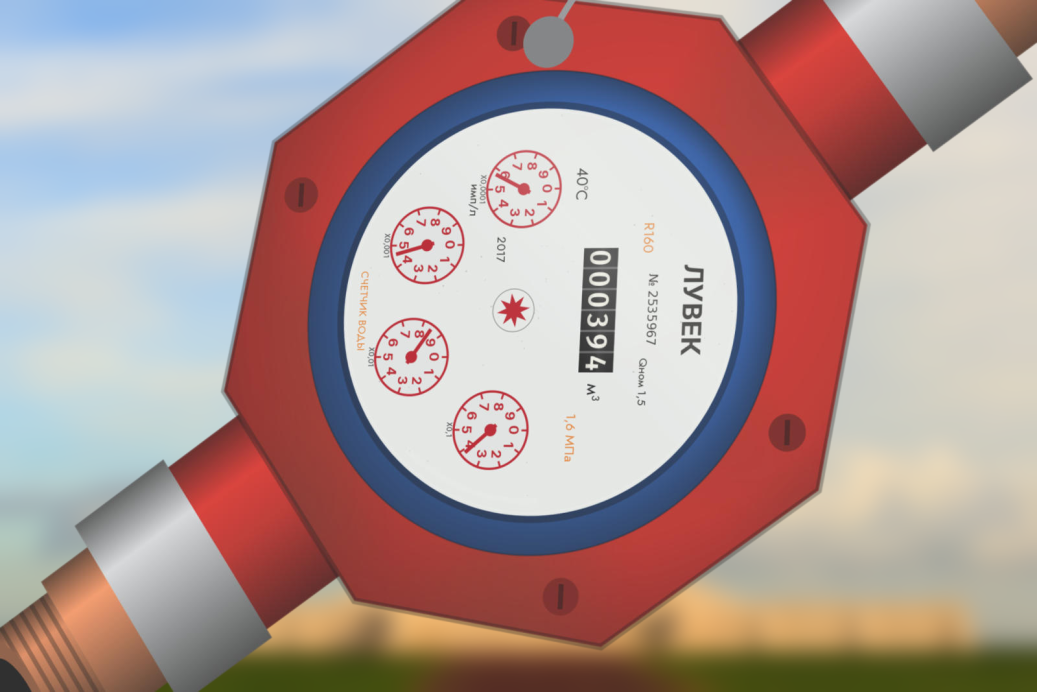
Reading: 394.3845 m³
